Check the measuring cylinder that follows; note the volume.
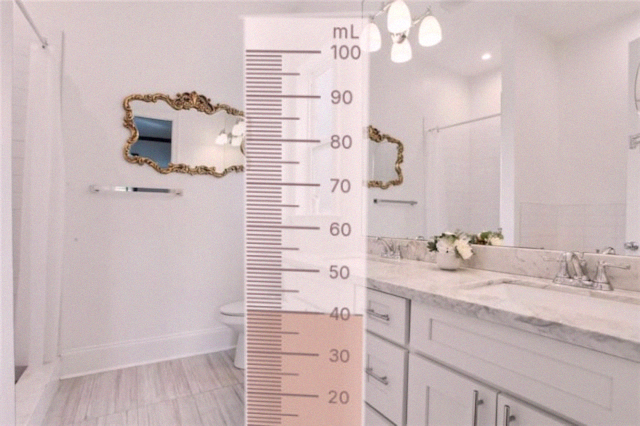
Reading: 40 mL
